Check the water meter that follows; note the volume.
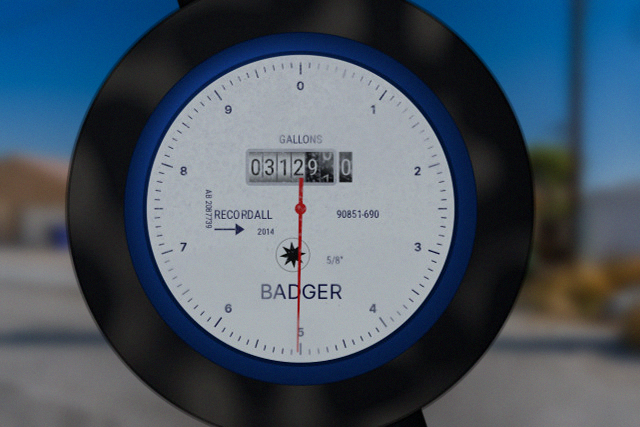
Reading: 312905.0 gal
